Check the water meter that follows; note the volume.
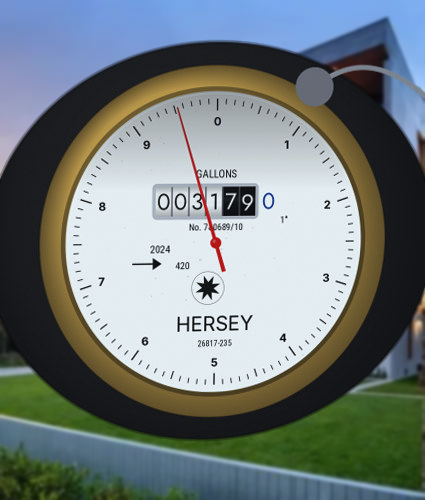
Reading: 31789.5 gal
